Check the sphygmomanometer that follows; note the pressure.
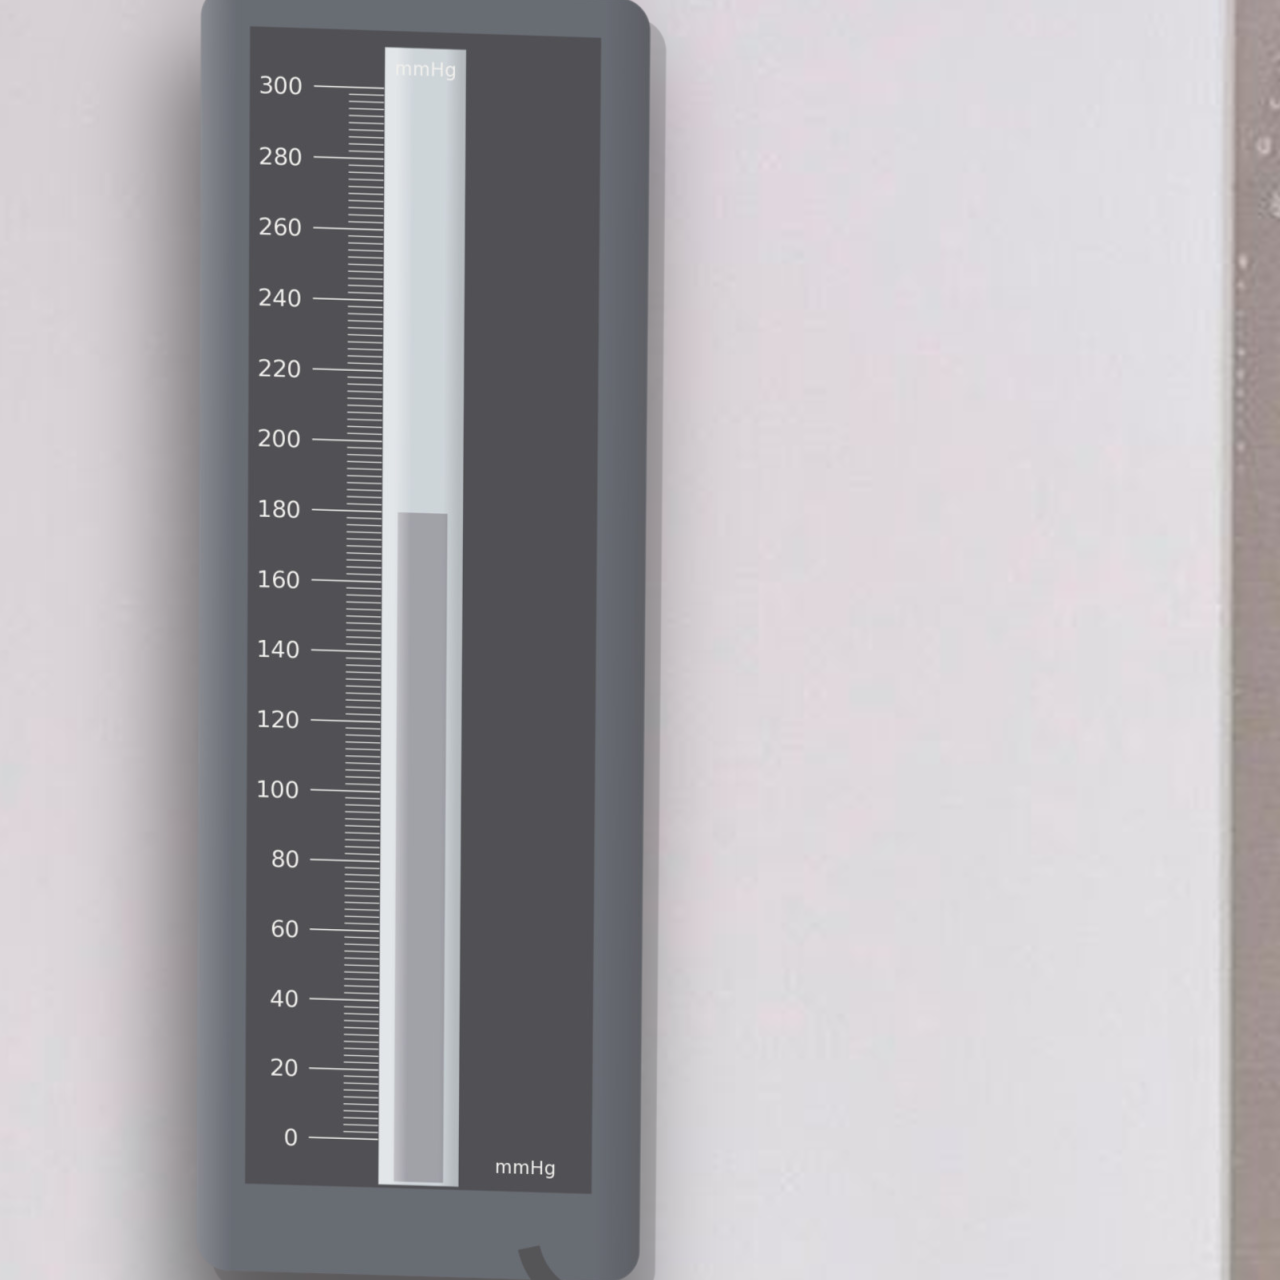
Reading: 180 mmHg
